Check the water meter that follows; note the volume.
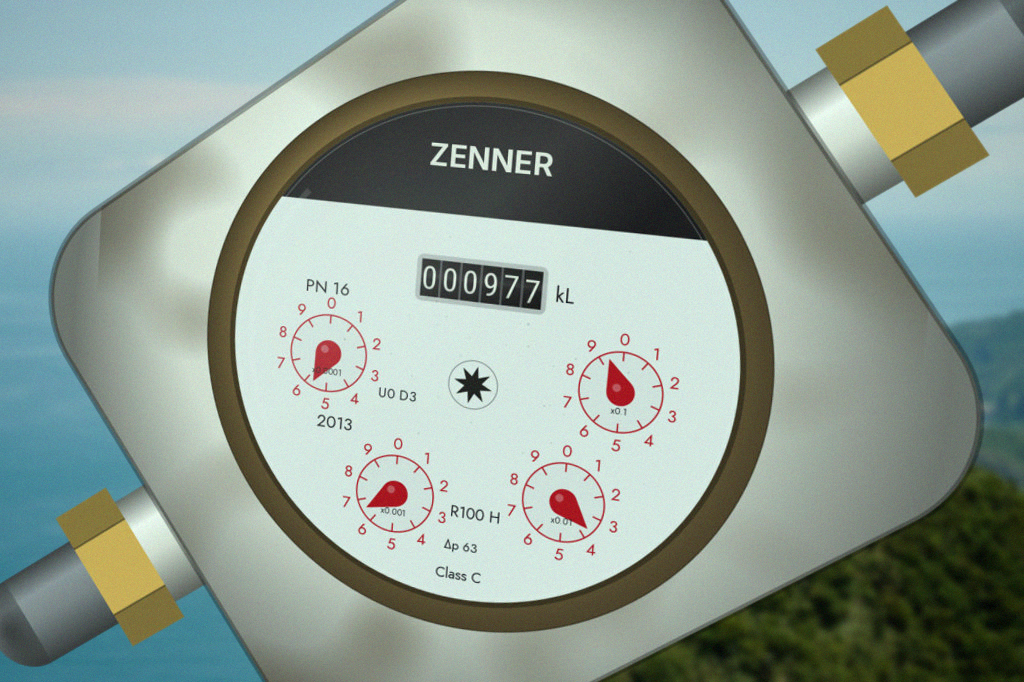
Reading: 976.9365 kL
